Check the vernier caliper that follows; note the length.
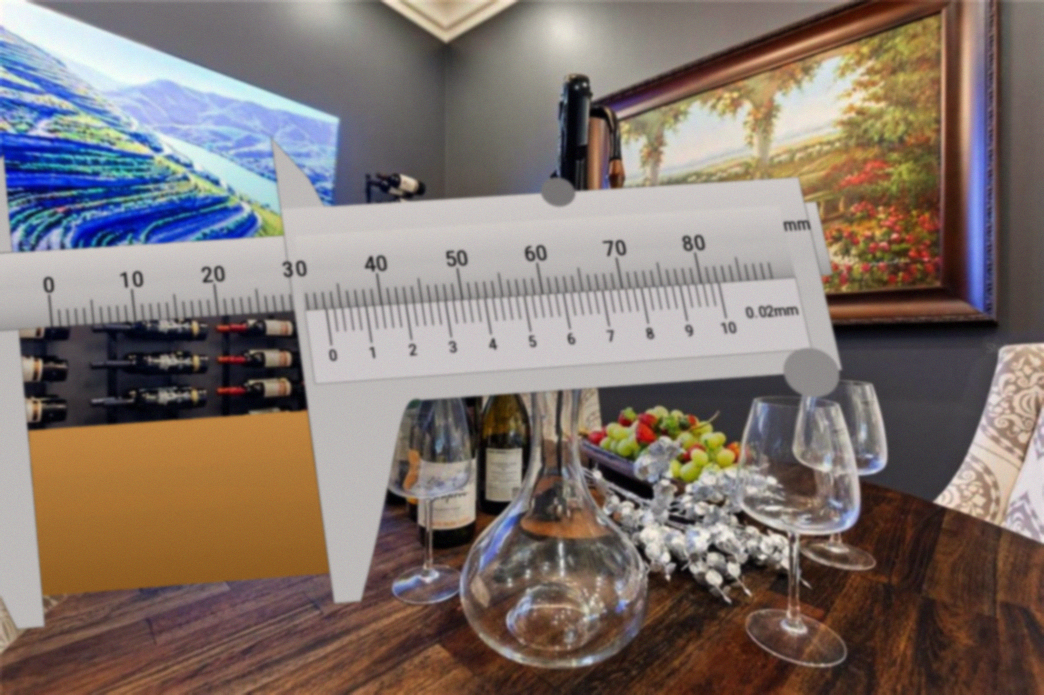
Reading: 33.2 mm
